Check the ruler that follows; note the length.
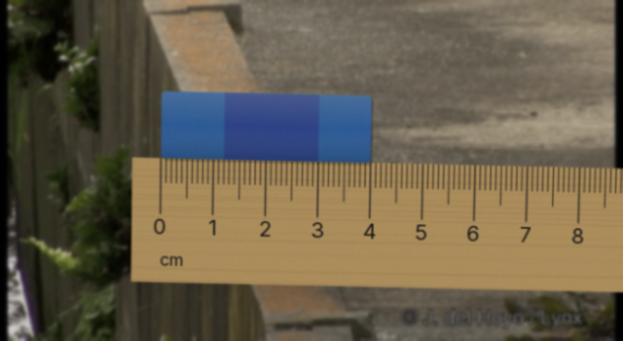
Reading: 4 cm
